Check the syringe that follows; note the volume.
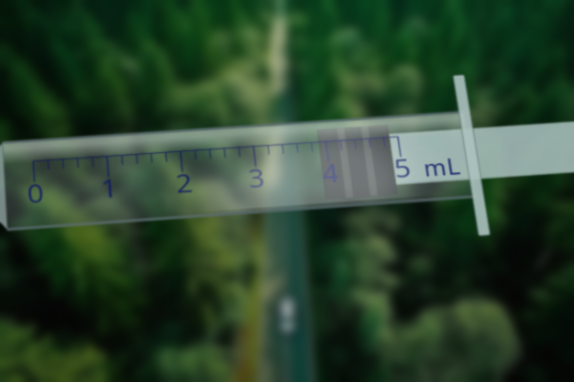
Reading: 3.9 mL
